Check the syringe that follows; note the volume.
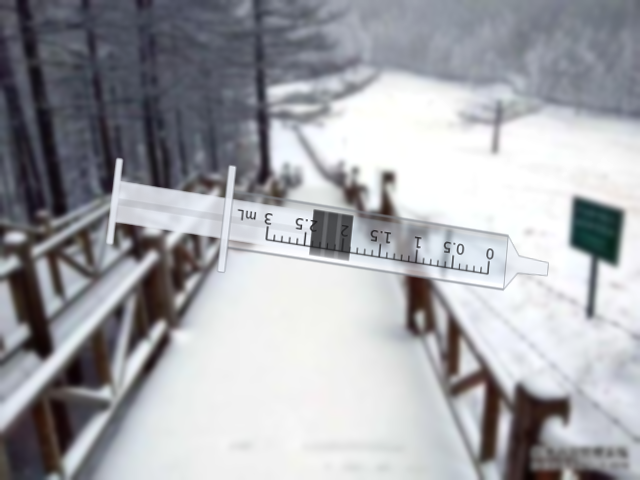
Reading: 1.9 mL
